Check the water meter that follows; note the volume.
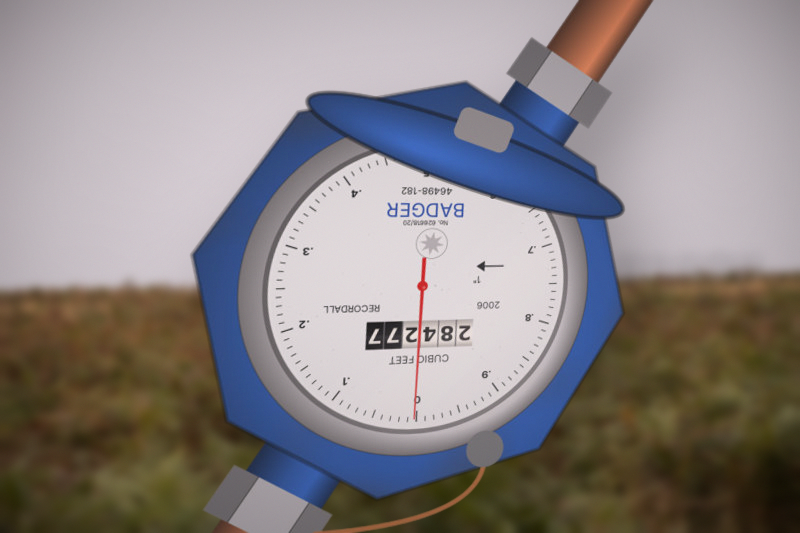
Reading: 284277.00 ft³
